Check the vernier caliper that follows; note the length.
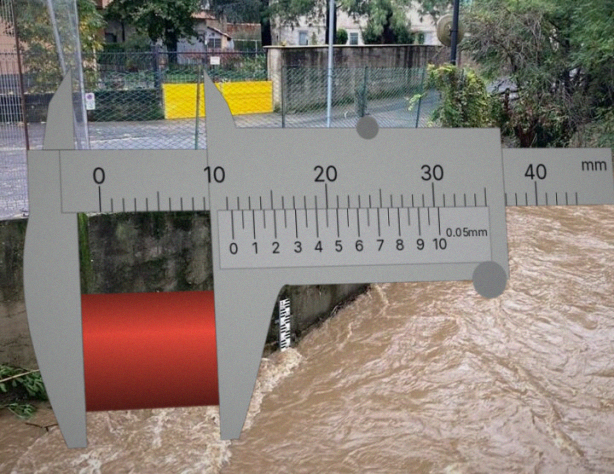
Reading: 11.4 mm
